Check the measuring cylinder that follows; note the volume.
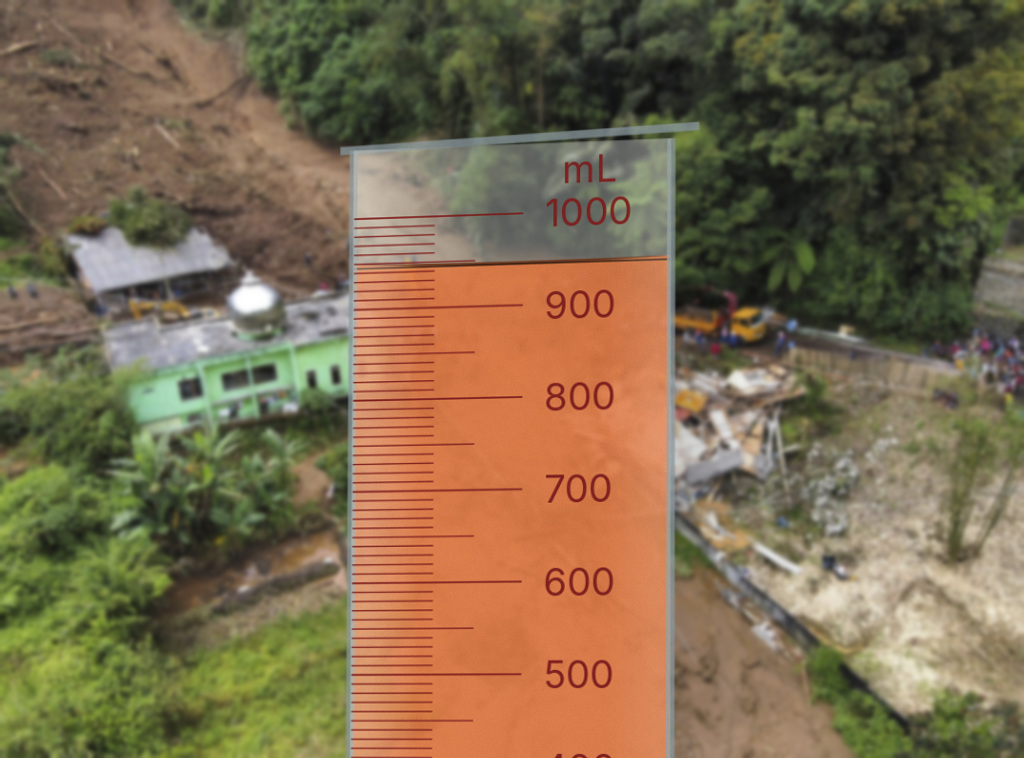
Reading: 945 mL
